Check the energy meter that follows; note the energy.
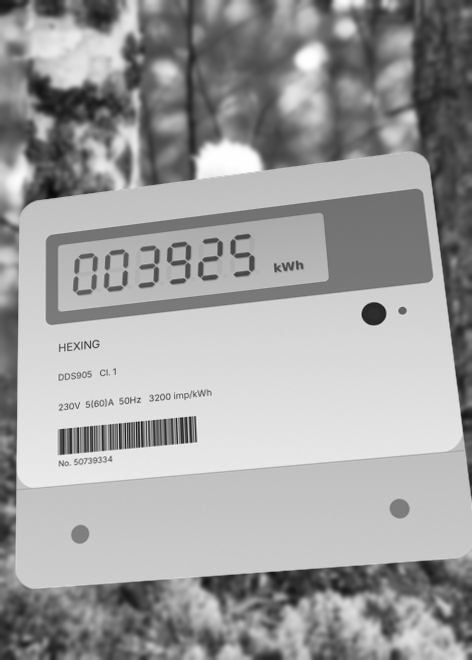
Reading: 3925 kWh
